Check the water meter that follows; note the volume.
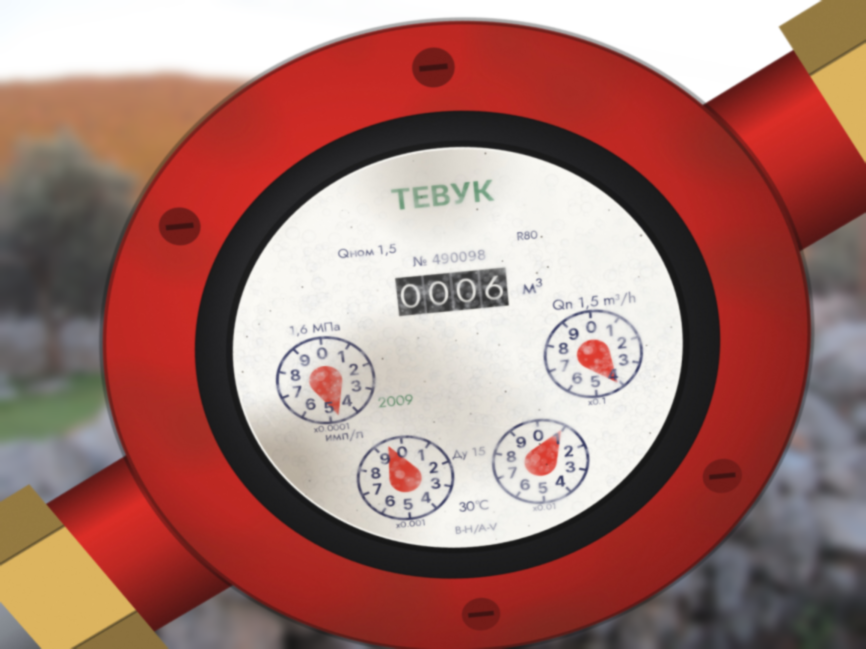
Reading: 6.4094 m³
